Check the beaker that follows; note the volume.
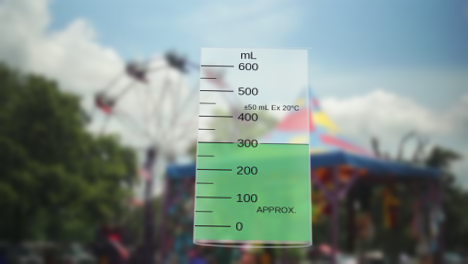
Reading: 300 mL
